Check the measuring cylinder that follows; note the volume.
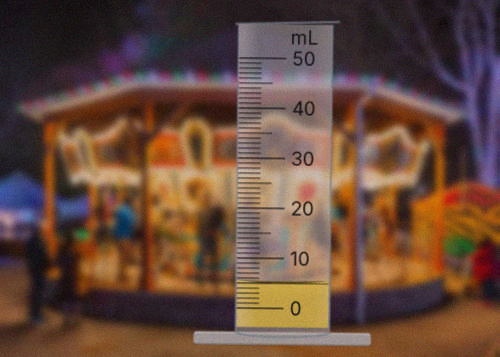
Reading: 5 mL
